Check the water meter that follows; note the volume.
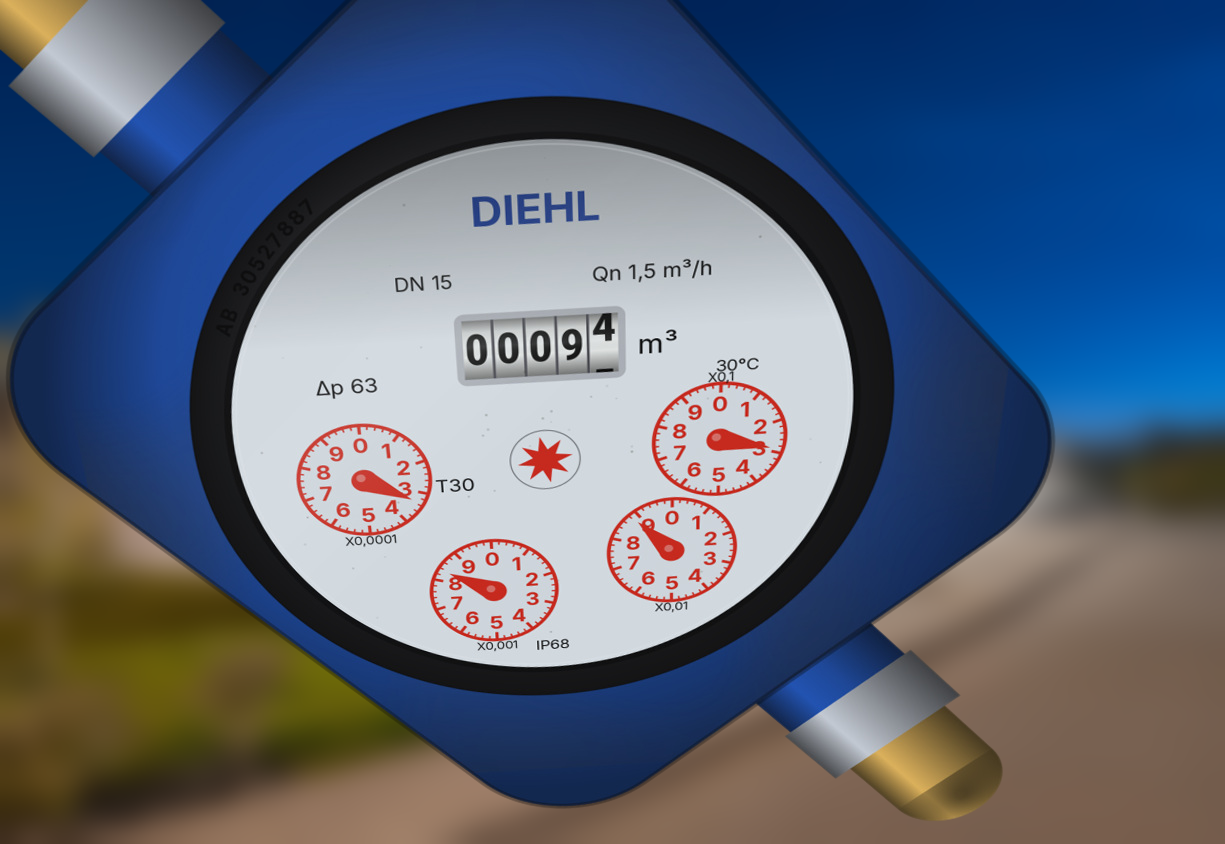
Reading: 94.2883 m³
